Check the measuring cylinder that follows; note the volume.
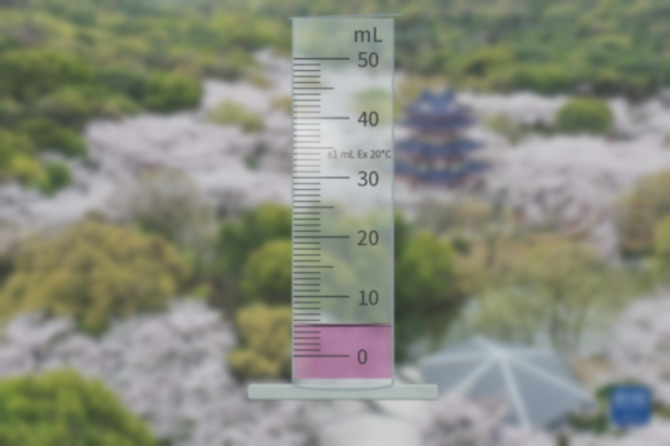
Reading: 5 mL
